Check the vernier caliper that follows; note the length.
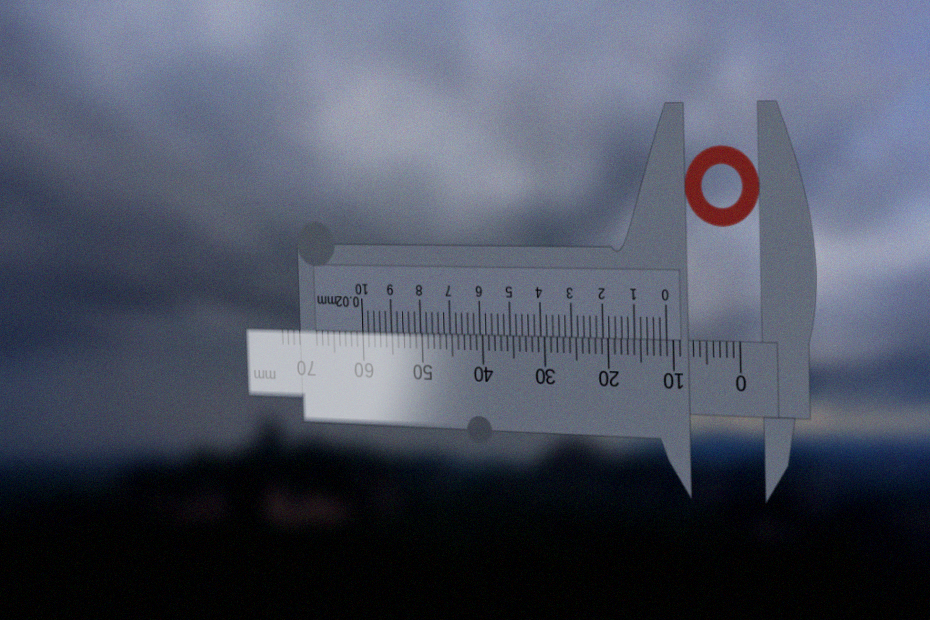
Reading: 11.0 mm
